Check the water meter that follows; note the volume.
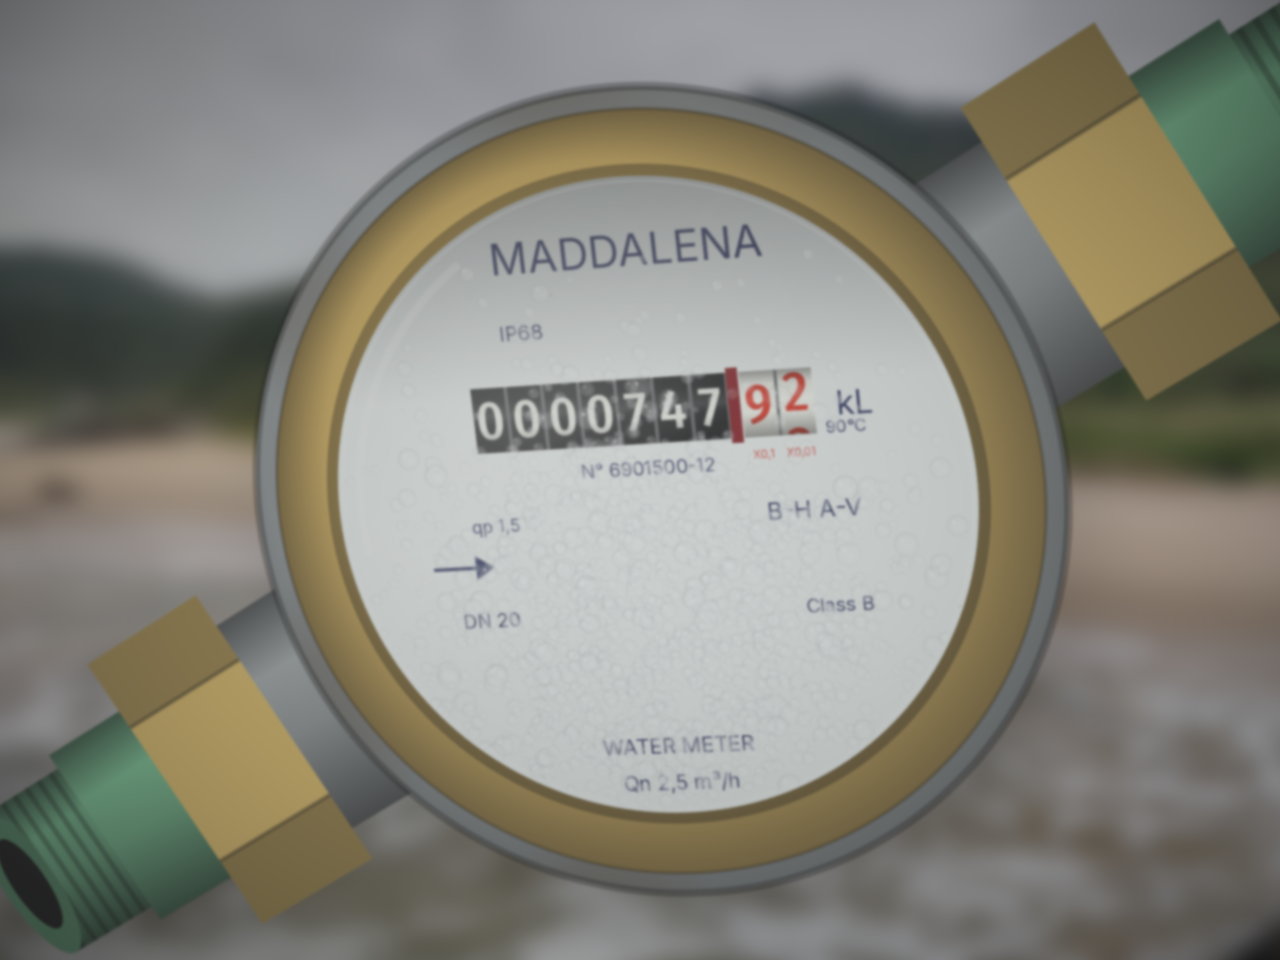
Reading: 747.92 kL
